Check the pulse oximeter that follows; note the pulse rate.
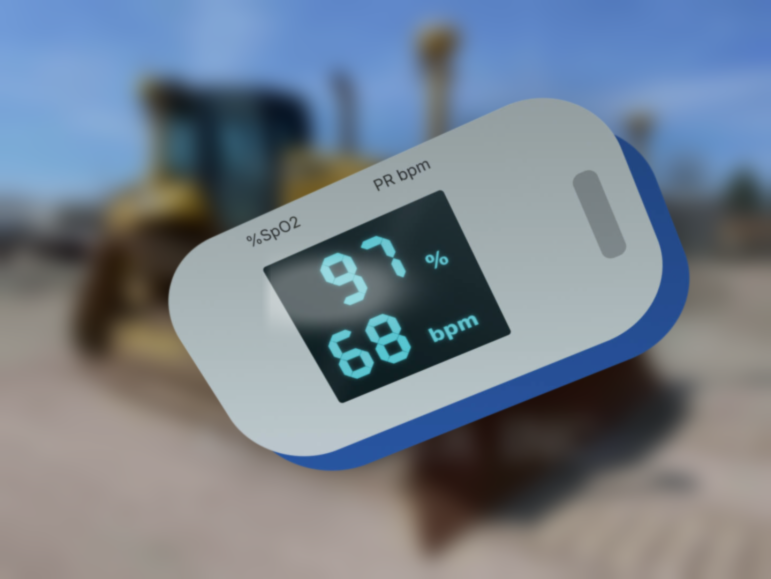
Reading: 68 bpm
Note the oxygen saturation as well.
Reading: 97 %
